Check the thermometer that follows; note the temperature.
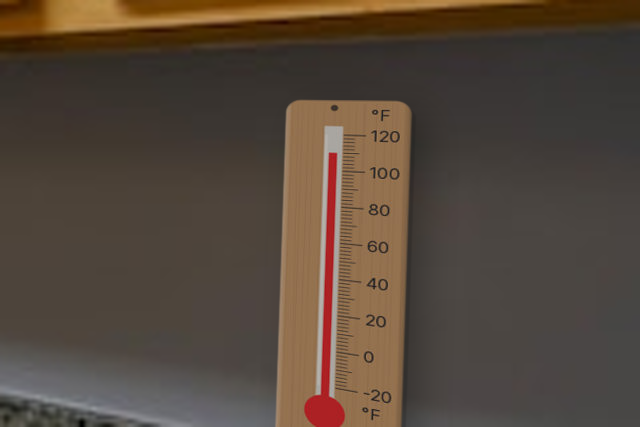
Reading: 110 °F
